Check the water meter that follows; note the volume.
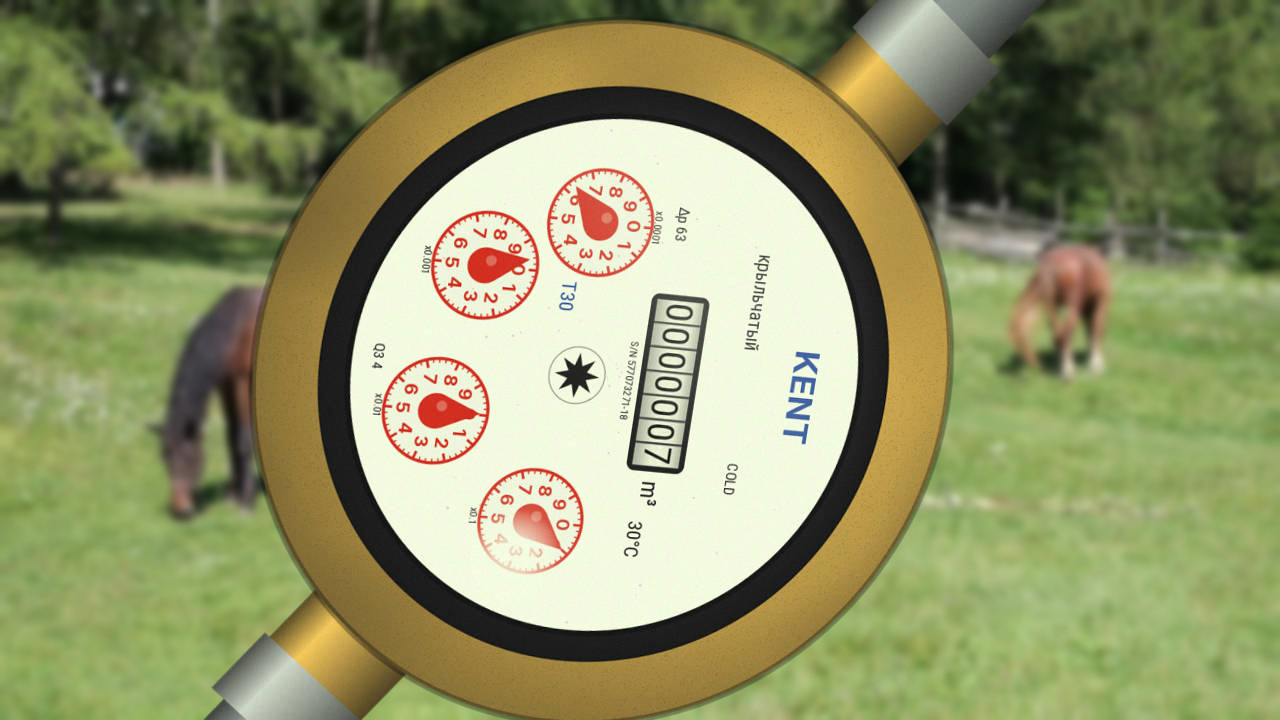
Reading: 7.0996 m³
